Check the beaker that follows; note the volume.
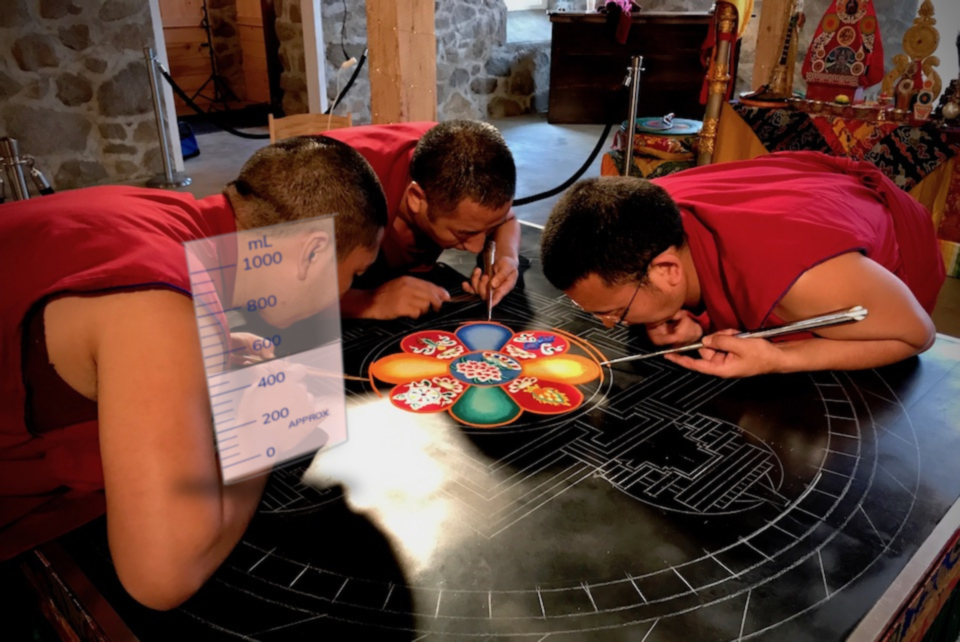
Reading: 500 mL
